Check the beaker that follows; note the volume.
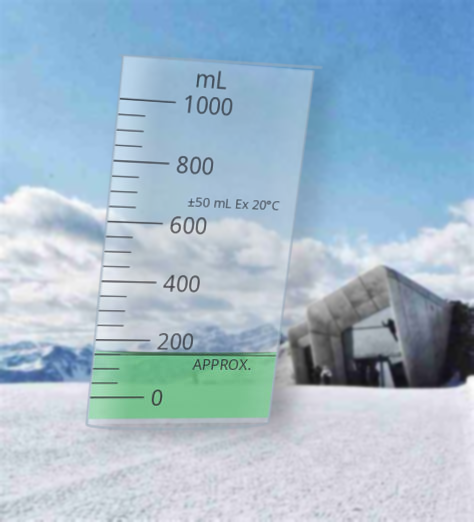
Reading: 150 mL
